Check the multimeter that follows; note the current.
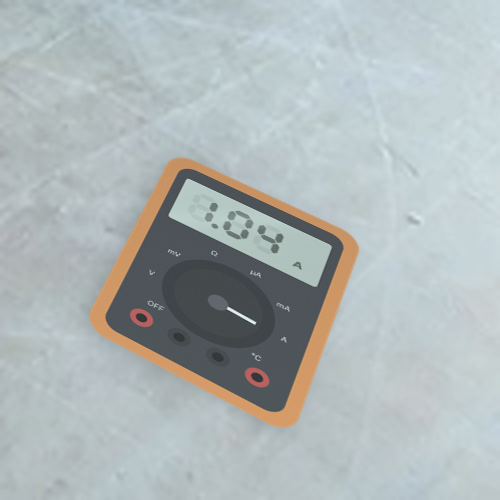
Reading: 1.04 A
